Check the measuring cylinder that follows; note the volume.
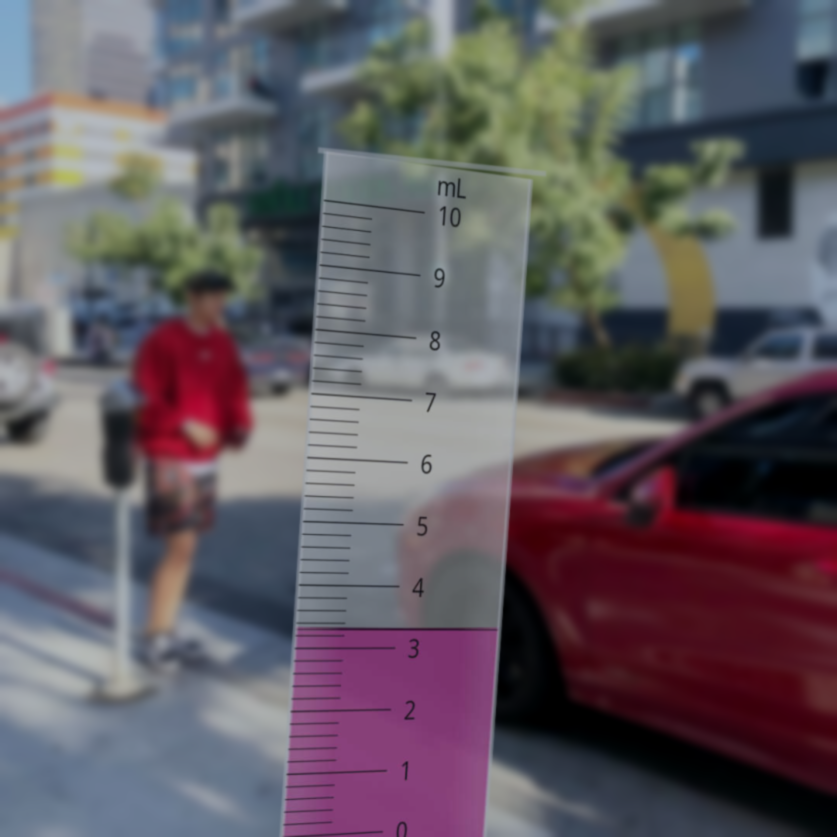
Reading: 3.3 mL
